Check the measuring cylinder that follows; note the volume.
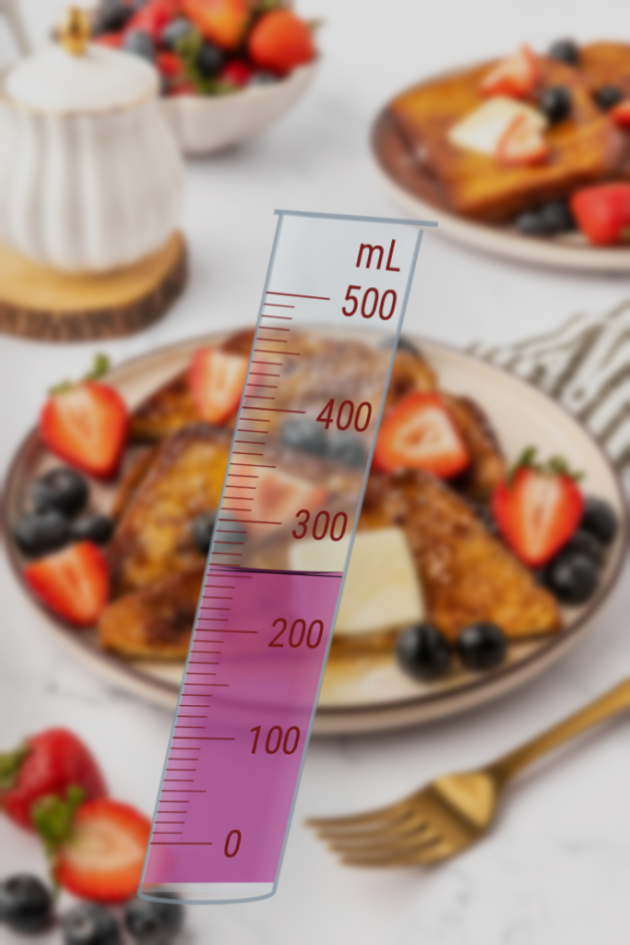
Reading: 255 mL
